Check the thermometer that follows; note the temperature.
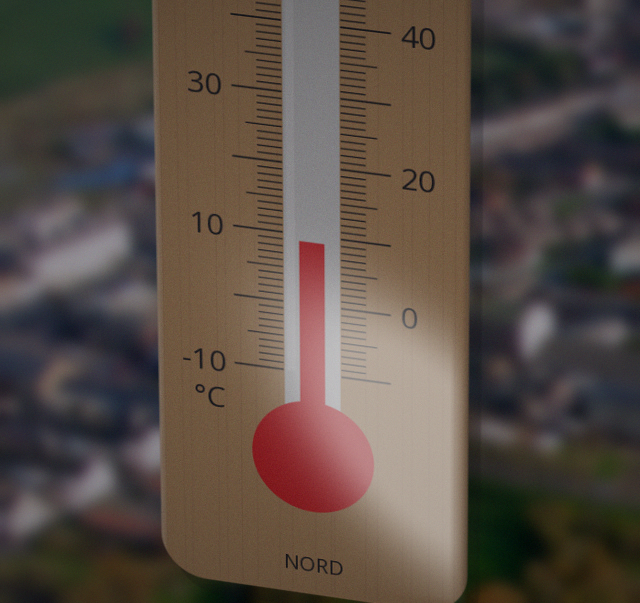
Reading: 9 °C
